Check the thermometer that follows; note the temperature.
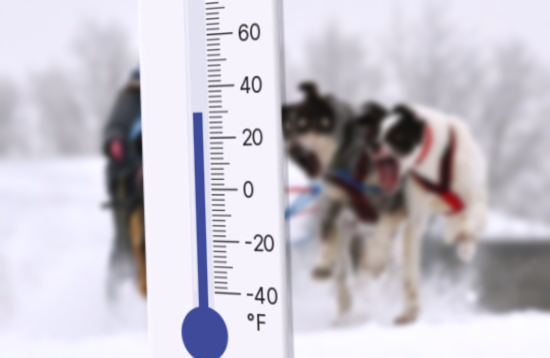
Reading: 30 °F
